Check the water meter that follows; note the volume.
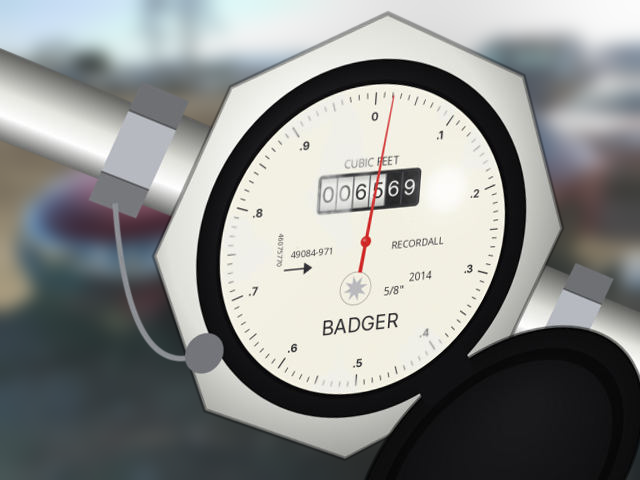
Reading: 6569.02 ft³
